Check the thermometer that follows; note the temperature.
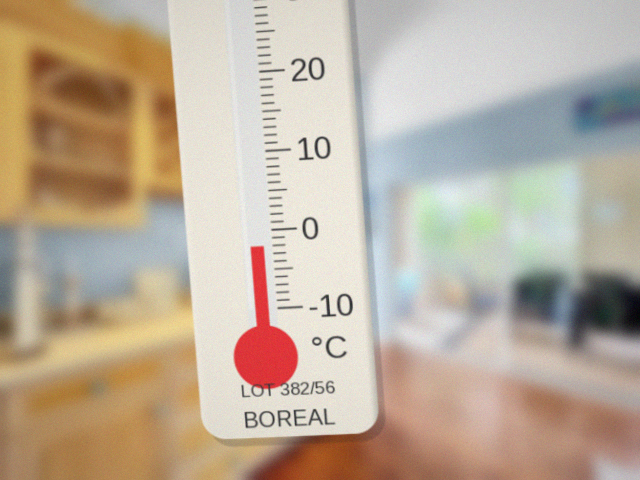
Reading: -2 °C
